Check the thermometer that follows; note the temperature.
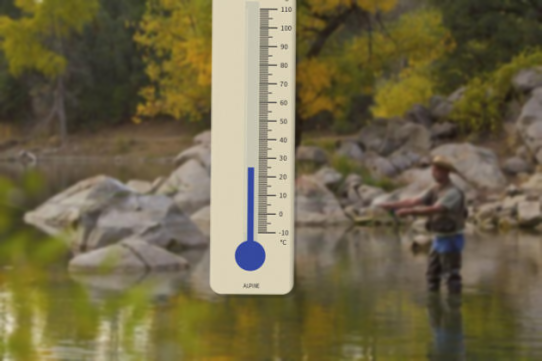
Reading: 25 °C
